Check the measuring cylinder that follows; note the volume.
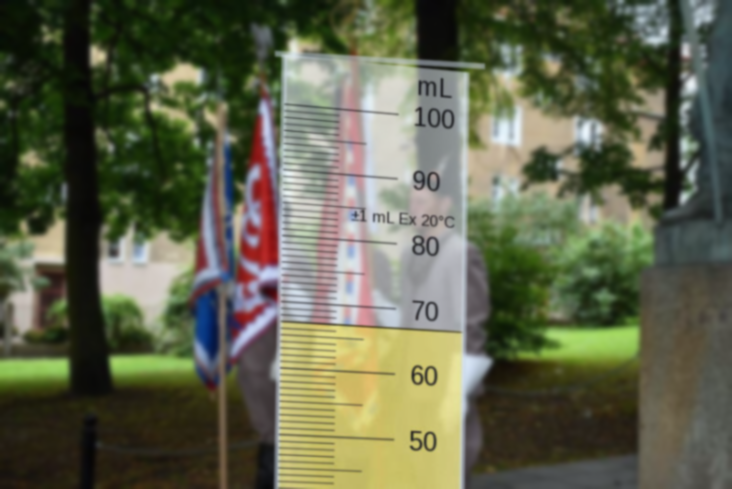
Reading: 67 mL
